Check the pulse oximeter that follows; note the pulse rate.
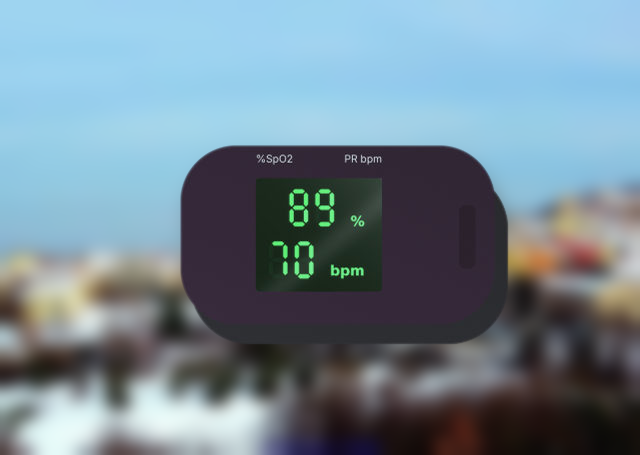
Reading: 70 bpm
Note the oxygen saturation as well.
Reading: 89 %
